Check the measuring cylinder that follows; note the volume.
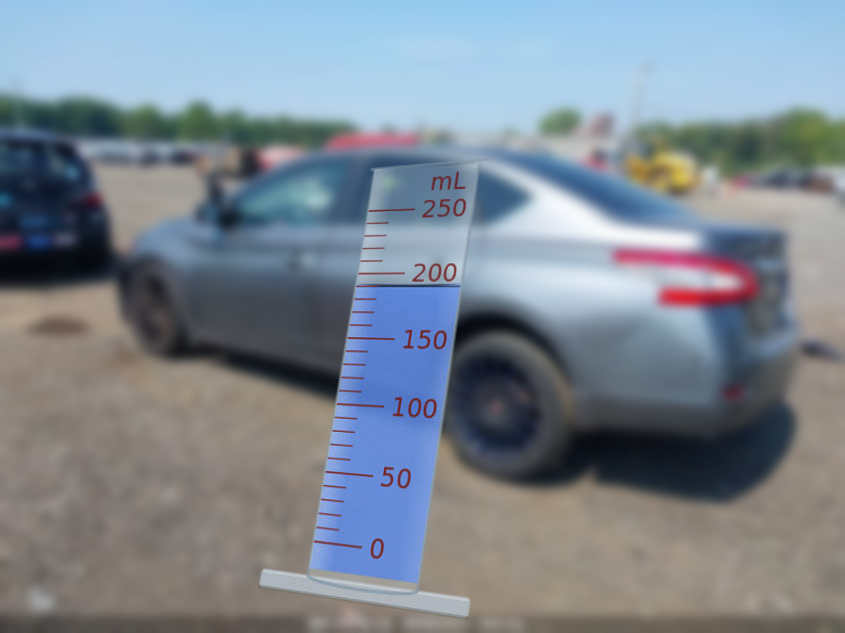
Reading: 190 mL
